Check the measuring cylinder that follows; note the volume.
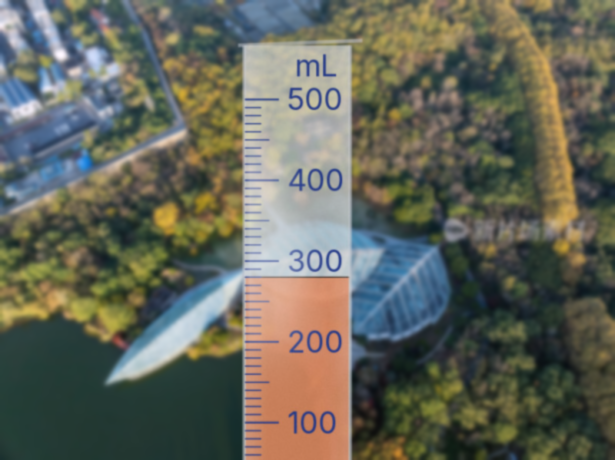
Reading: 280 mL
